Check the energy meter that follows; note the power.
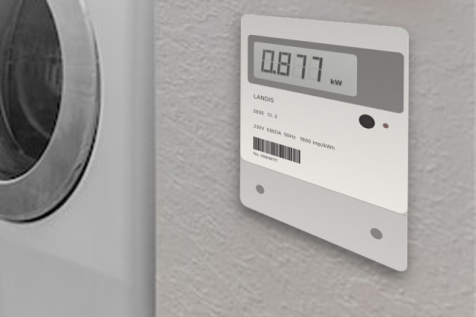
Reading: 0.877 kW
